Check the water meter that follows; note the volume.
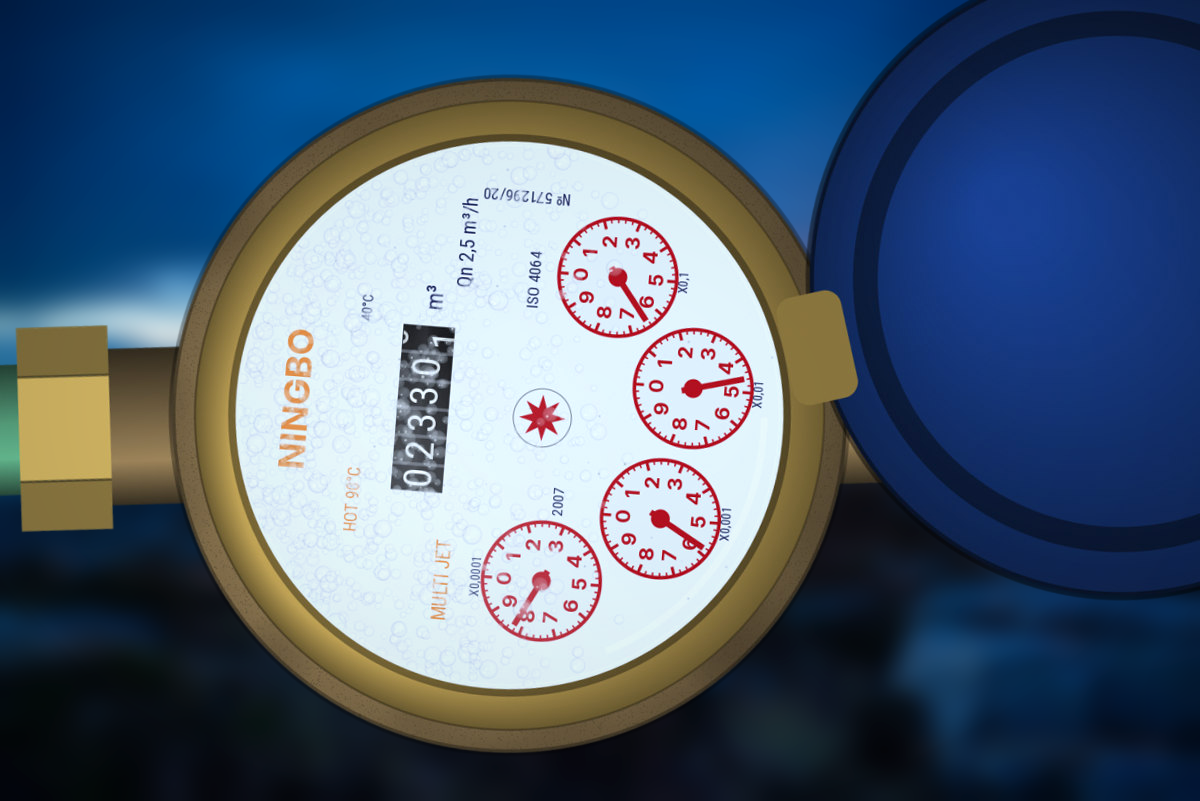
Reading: 23300.6458 m³
